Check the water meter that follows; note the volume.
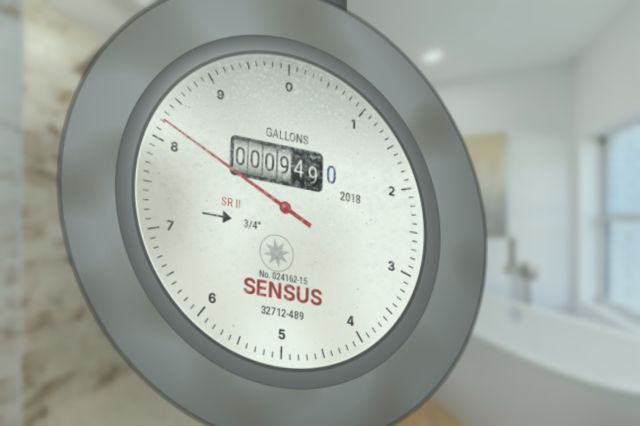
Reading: 9488.2 gal
